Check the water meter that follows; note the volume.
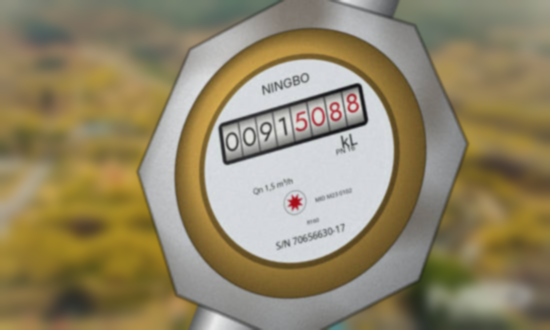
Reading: 91.5088 kL
